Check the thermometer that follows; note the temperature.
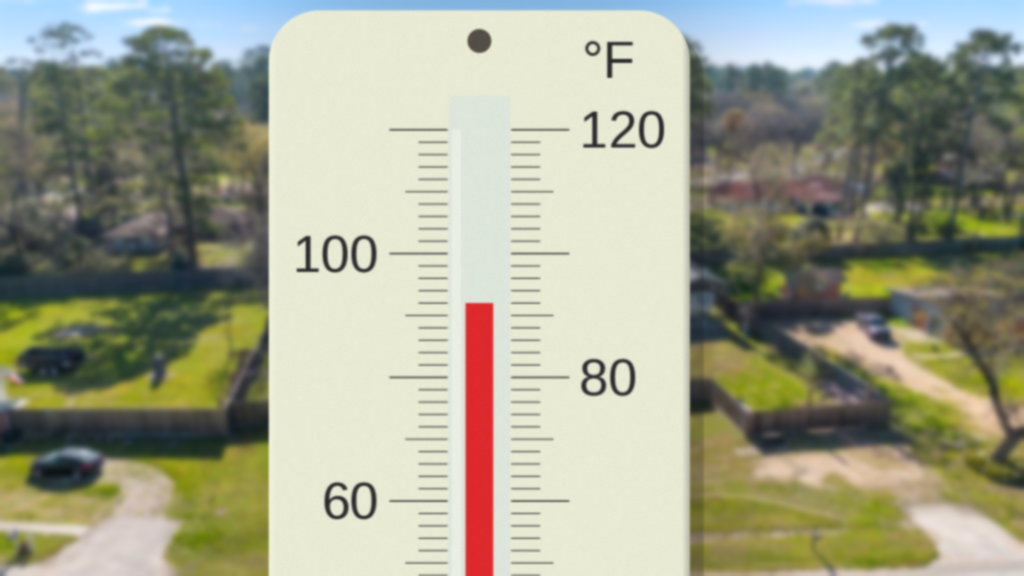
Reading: 92 °F
